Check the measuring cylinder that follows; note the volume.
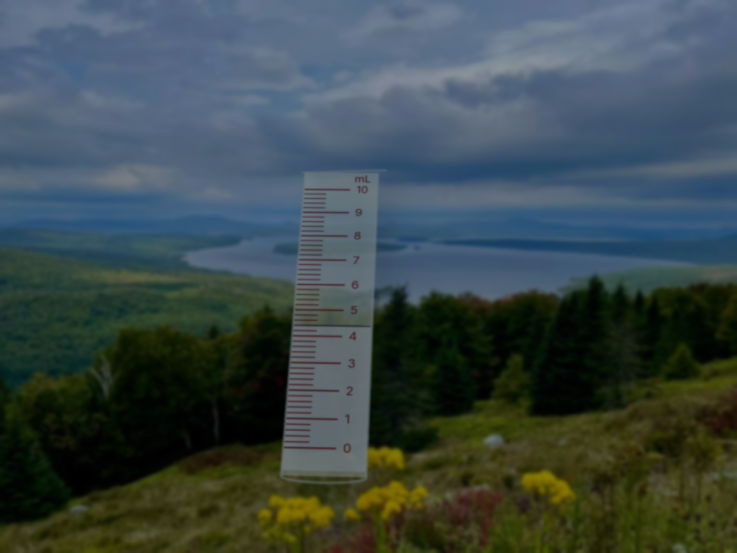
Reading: 4.4 mL
